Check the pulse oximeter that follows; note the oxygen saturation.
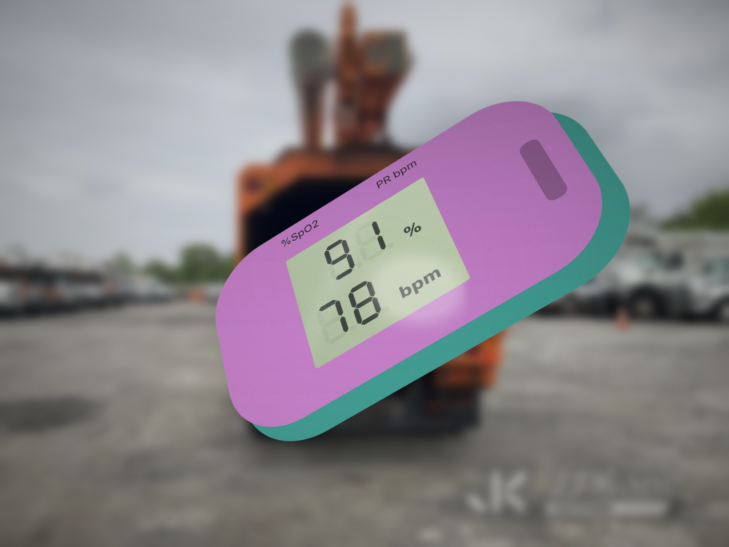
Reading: 91 %
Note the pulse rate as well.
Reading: 78 bpm
